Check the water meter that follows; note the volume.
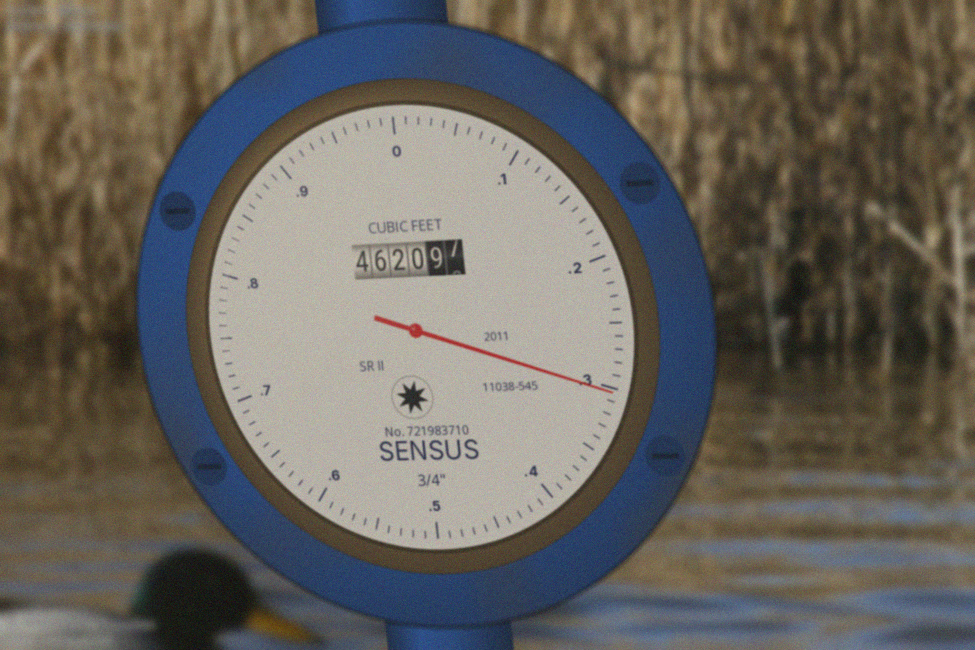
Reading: 462097.30 ft³
